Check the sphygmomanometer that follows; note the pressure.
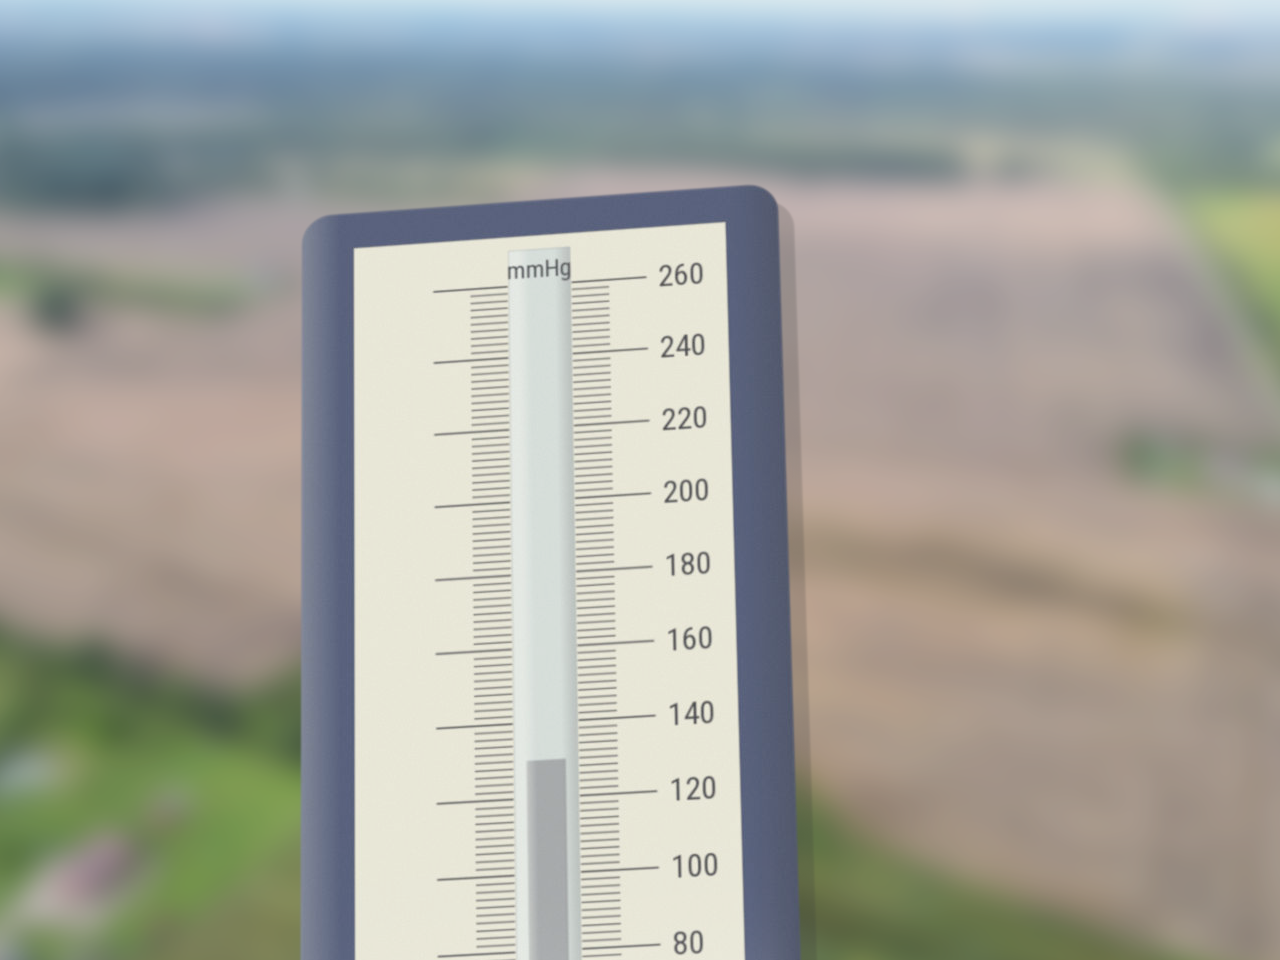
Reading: 130 mmHg
